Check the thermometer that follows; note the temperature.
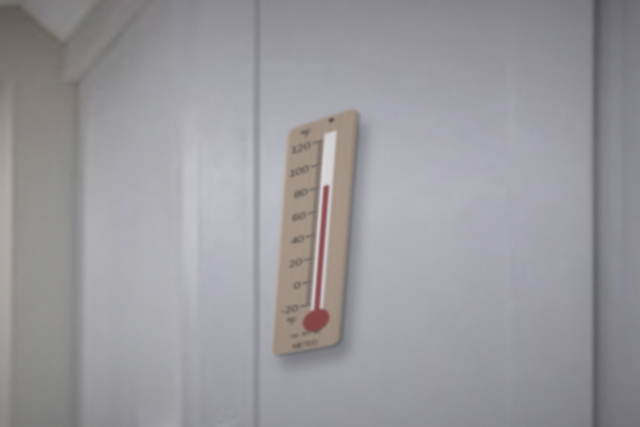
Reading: 80 °F
